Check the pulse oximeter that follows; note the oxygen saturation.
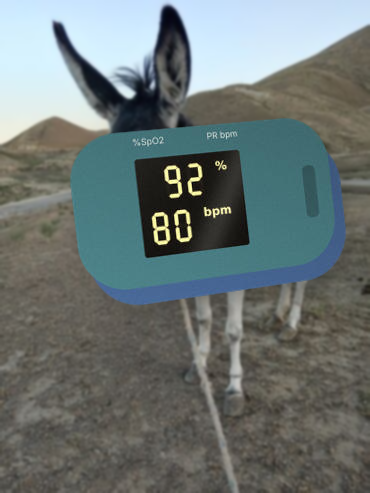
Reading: 92 %
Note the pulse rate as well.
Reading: 80 bpm
